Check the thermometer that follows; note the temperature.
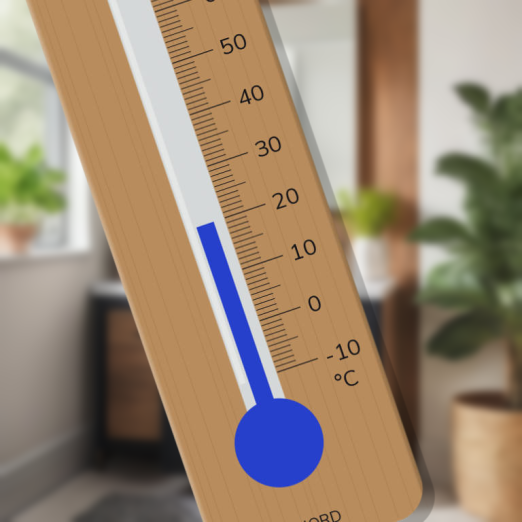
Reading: 20 °C
